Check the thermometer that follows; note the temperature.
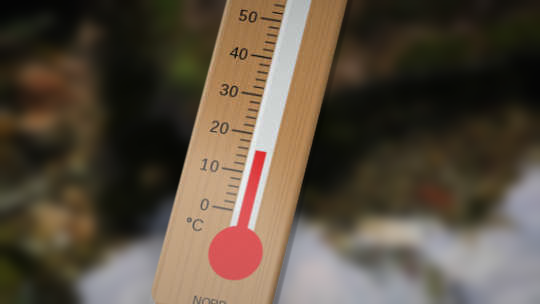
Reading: 16 °C
